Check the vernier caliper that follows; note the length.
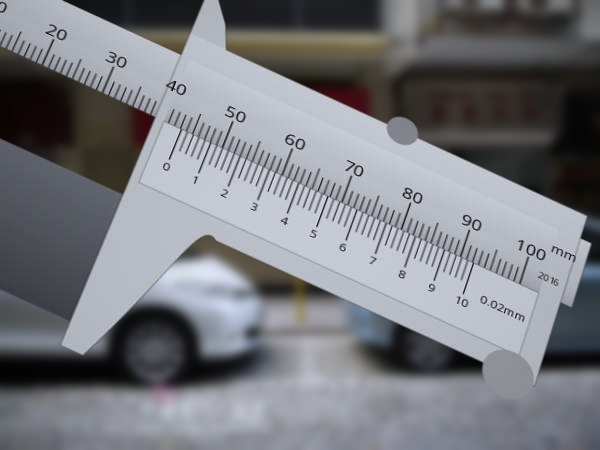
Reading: 43.2 mm
